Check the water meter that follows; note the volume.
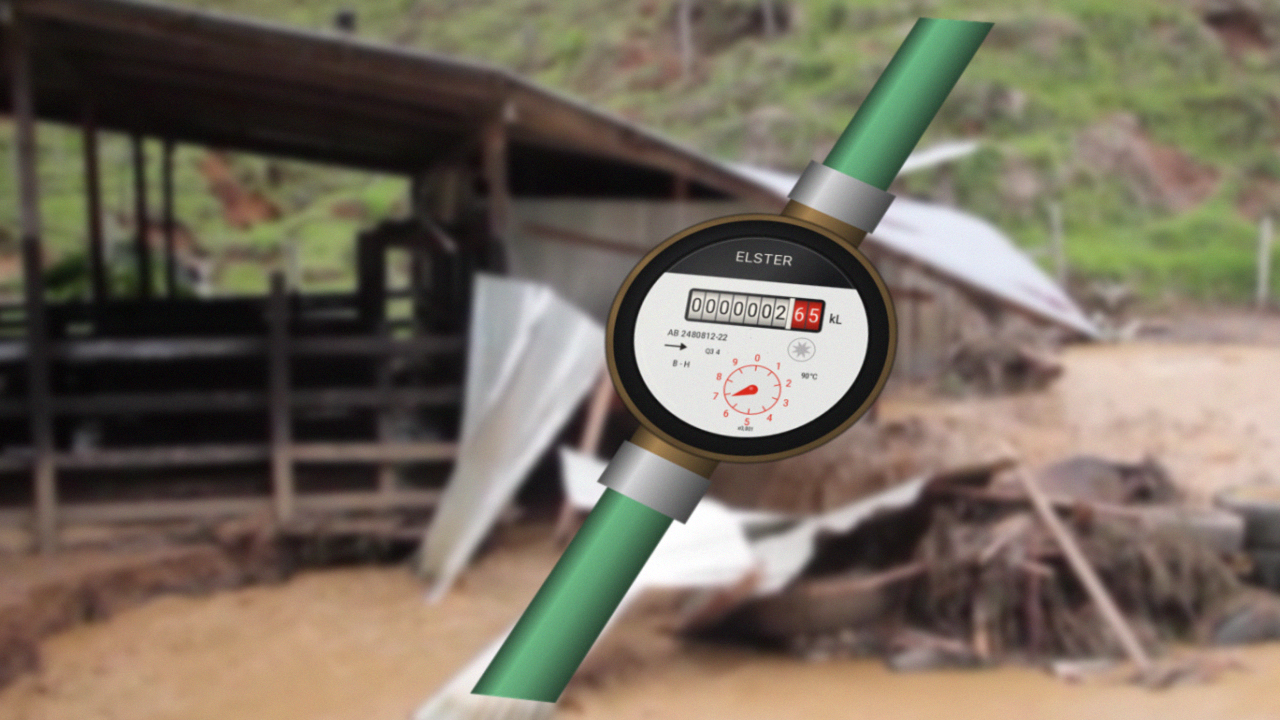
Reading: 2.656 kL
